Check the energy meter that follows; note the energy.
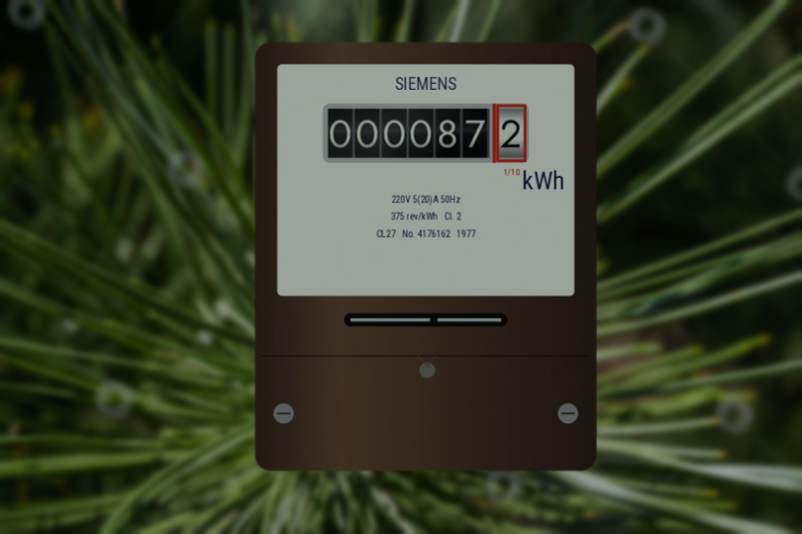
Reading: 87.2 kWh
